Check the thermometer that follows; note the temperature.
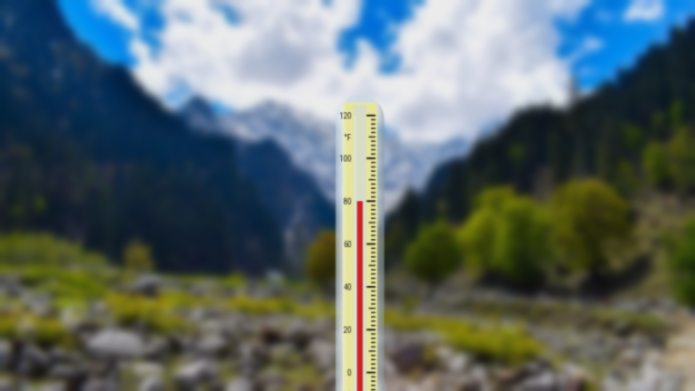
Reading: 80 °F
